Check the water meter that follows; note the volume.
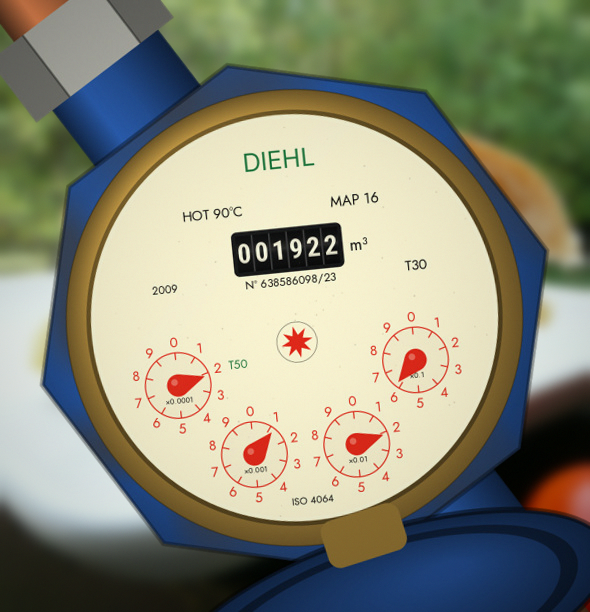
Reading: 1922.6212 m³
